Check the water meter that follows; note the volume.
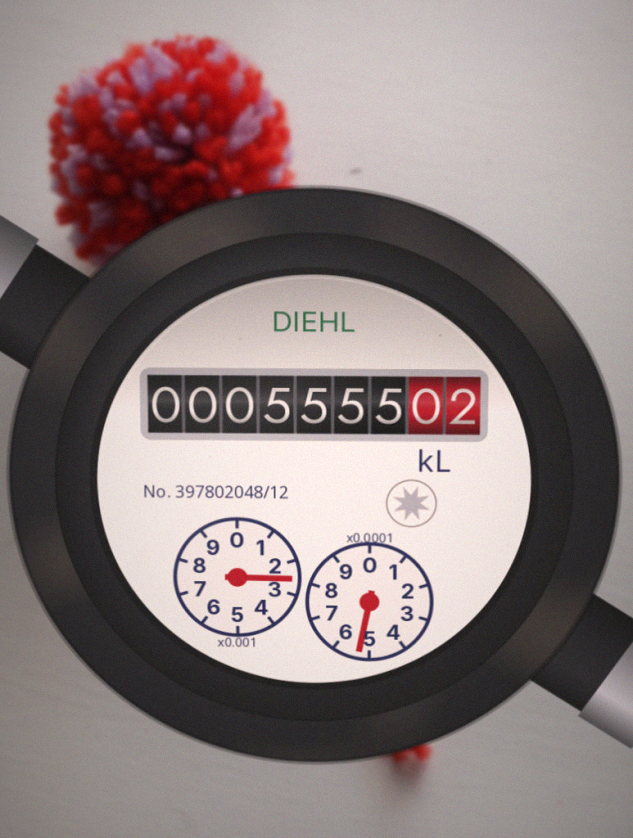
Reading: 5555.0225 kL
